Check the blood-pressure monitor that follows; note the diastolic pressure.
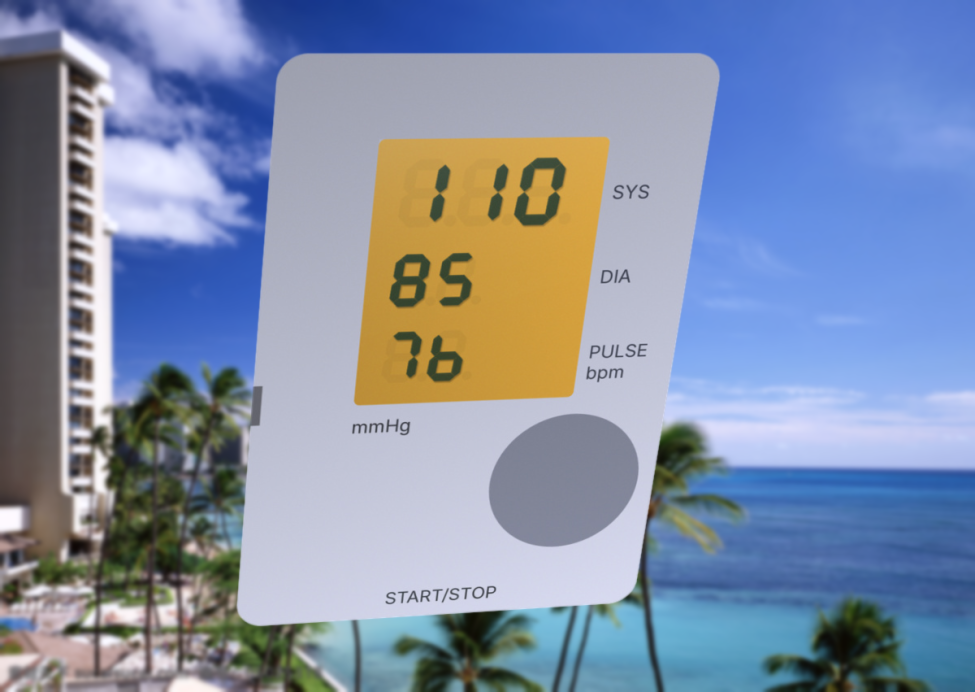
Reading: 85 mmHg
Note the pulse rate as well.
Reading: 76 bpm
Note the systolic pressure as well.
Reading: 110 mmHg
